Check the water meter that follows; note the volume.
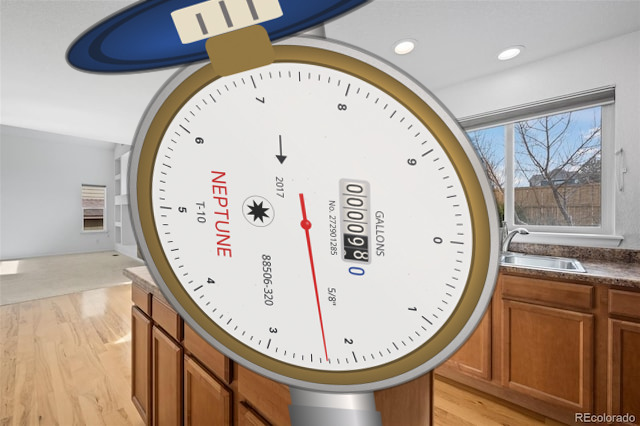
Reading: 982.3 gal
